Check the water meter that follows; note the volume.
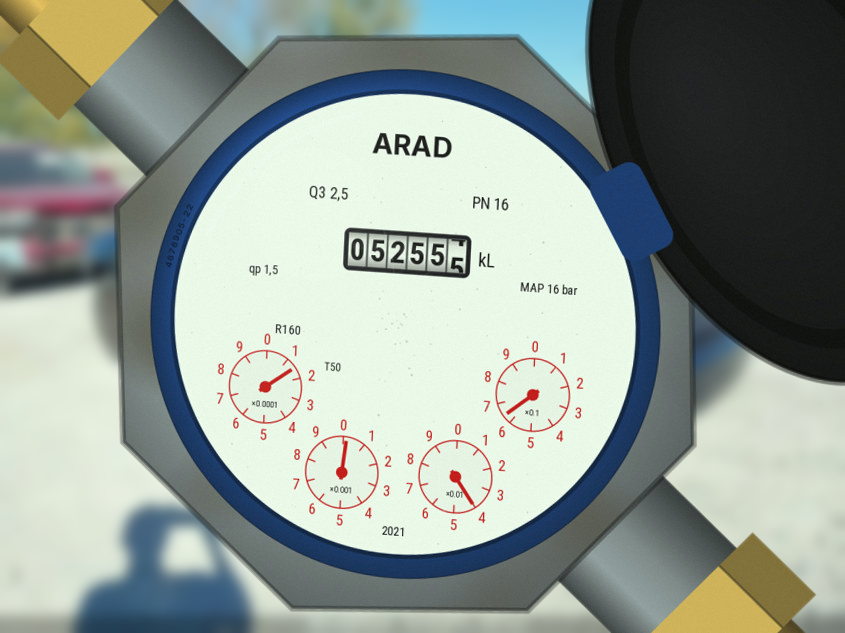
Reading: 52554.6401 kL
